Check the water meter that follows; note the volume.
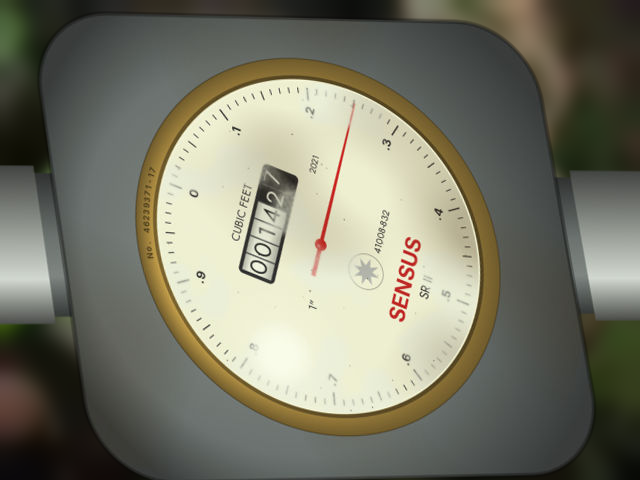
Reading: 1427.25 ft³
